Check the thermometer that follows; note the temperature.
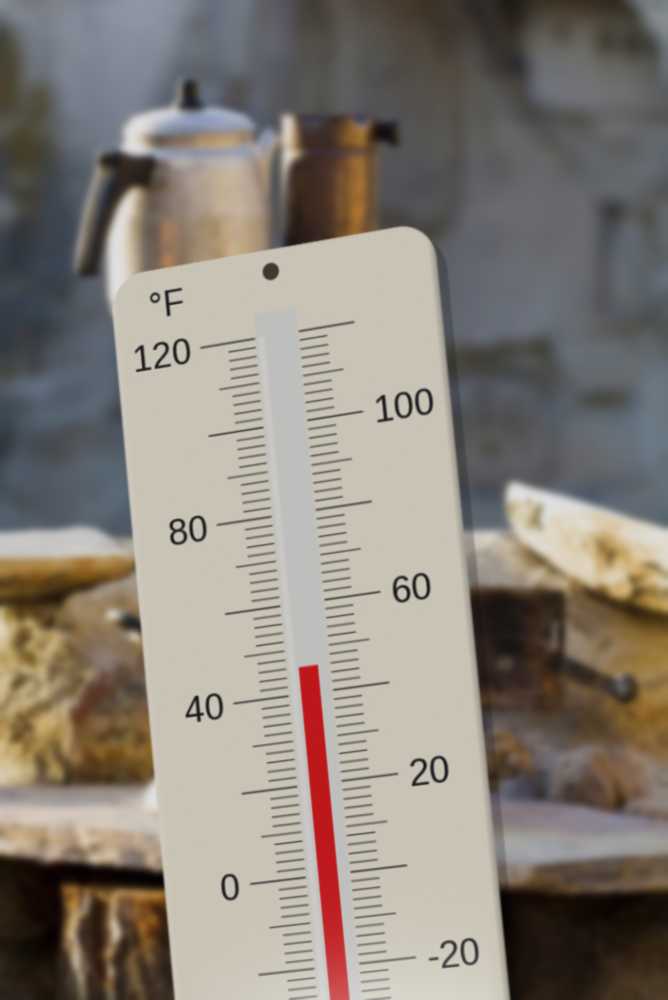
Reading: 46 °F
